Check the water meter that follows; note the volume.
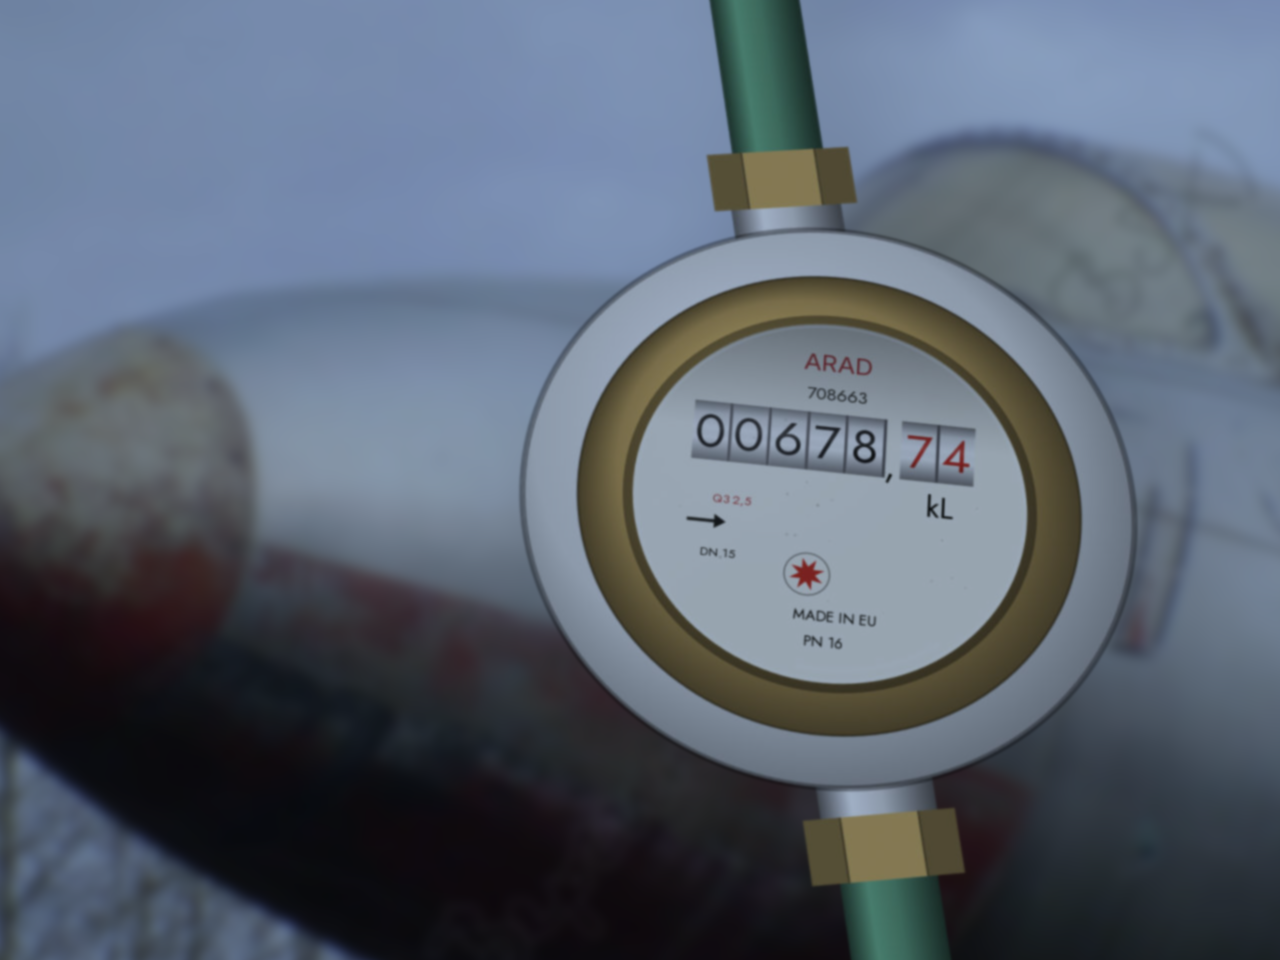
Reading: 678.74 kL
